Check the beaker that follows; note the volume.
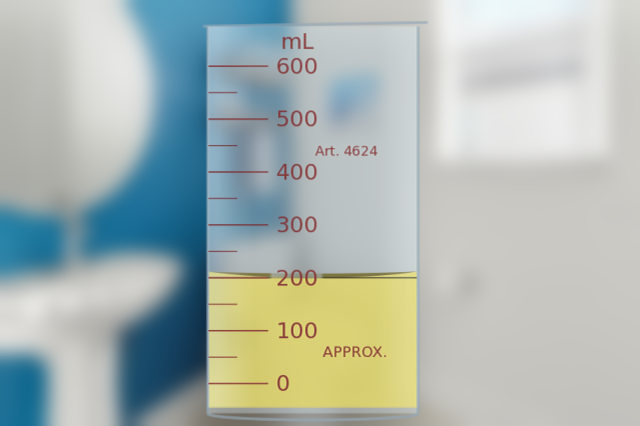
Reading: 200 mL
